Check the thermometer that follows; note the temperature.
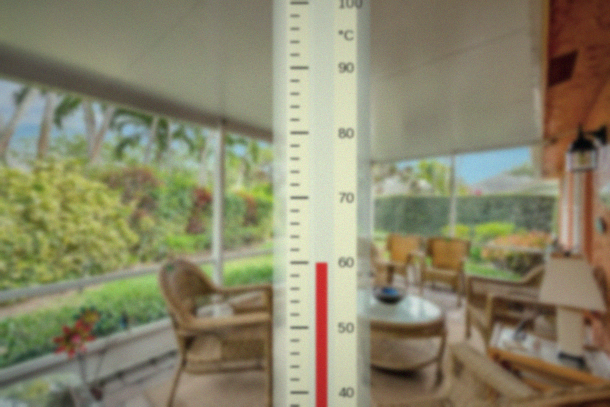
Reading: 60 °C
